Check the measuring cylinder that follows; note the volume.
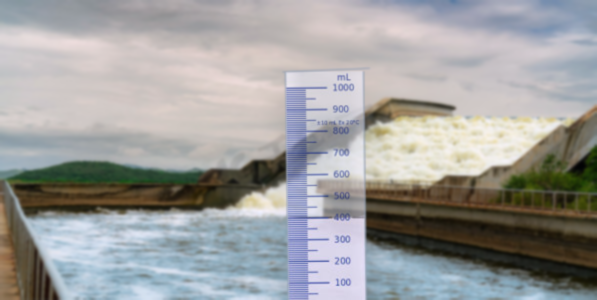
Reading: 400 mL
